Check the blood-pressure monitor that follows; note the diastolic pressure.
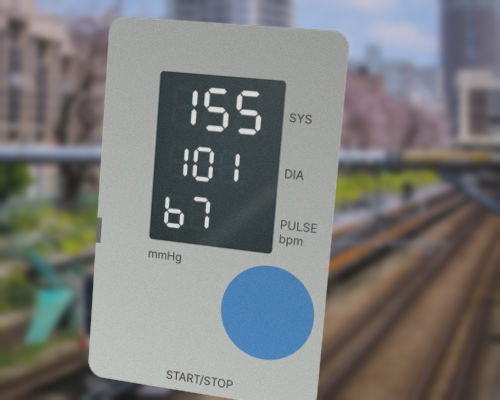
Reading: 101 mmHg
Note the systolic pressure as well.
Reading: 155 mmHg
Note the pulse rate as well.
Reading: 67 bpm
